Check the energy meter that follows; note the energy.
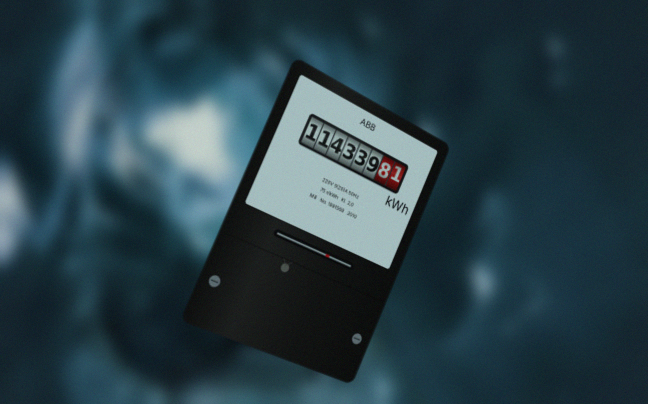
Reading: 114339.81 kWh
